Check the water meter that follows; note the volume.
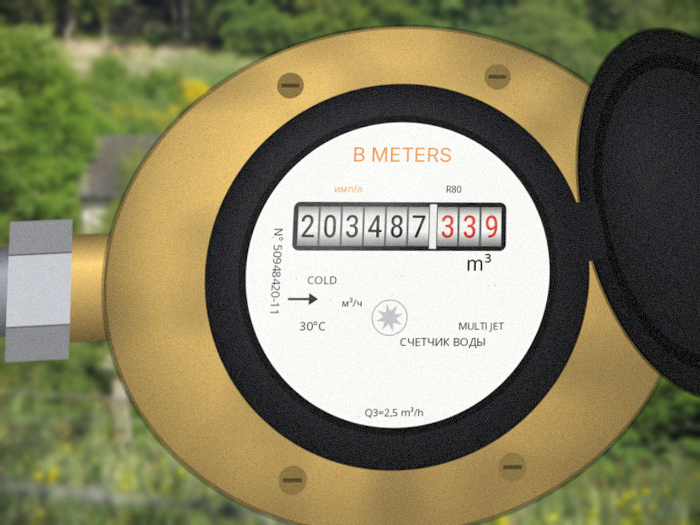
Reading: 203487.339 m³
